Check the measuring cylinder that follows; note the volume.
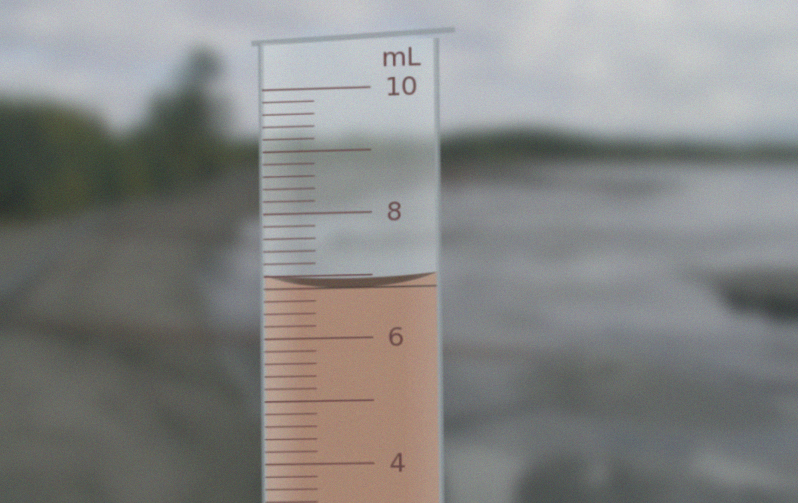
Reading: 6.8 mL
